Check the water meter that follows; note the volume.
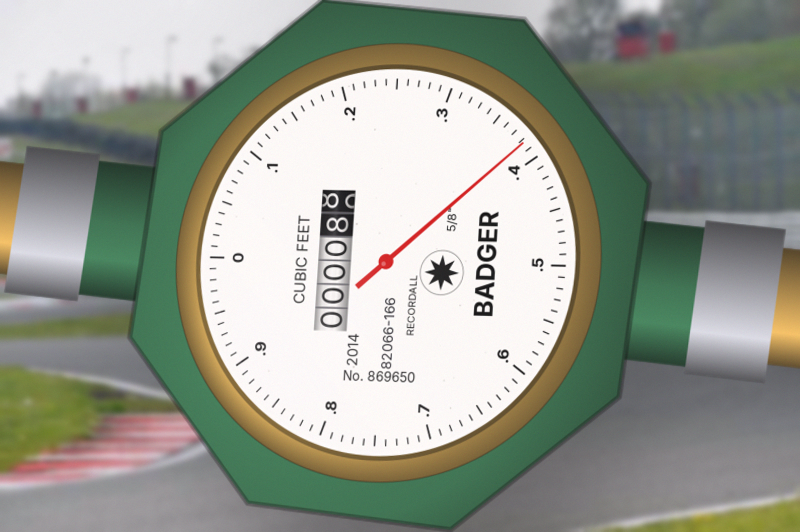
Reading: 88.38 ft³
